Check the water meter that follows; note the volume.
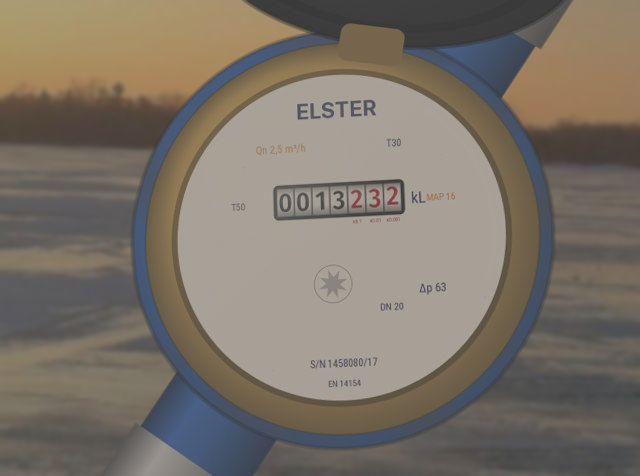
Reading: 13.232 kL
